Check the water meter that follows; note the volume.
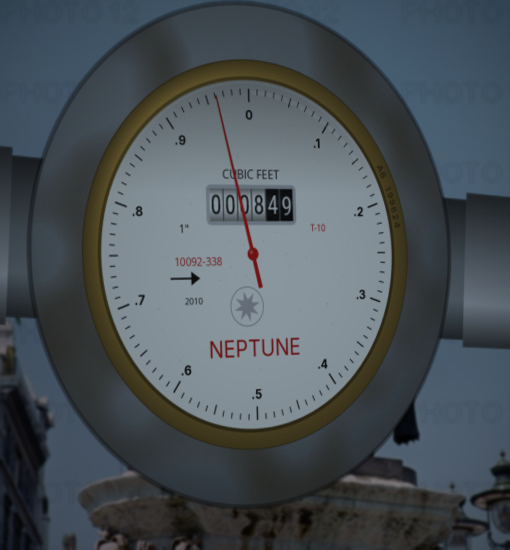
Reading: 848.96 ft³
